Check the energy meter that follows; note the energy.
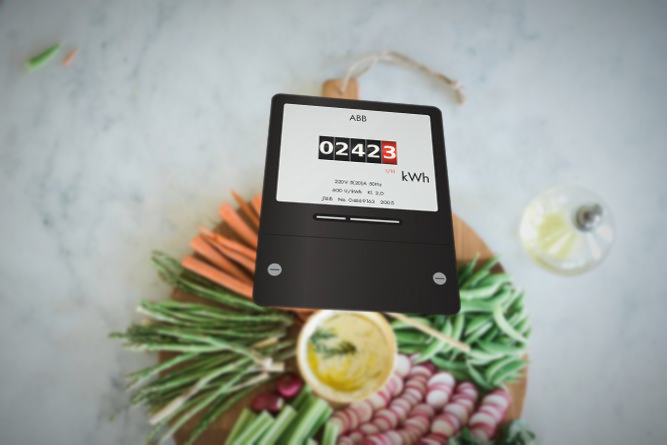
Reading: 242.3 kWh
